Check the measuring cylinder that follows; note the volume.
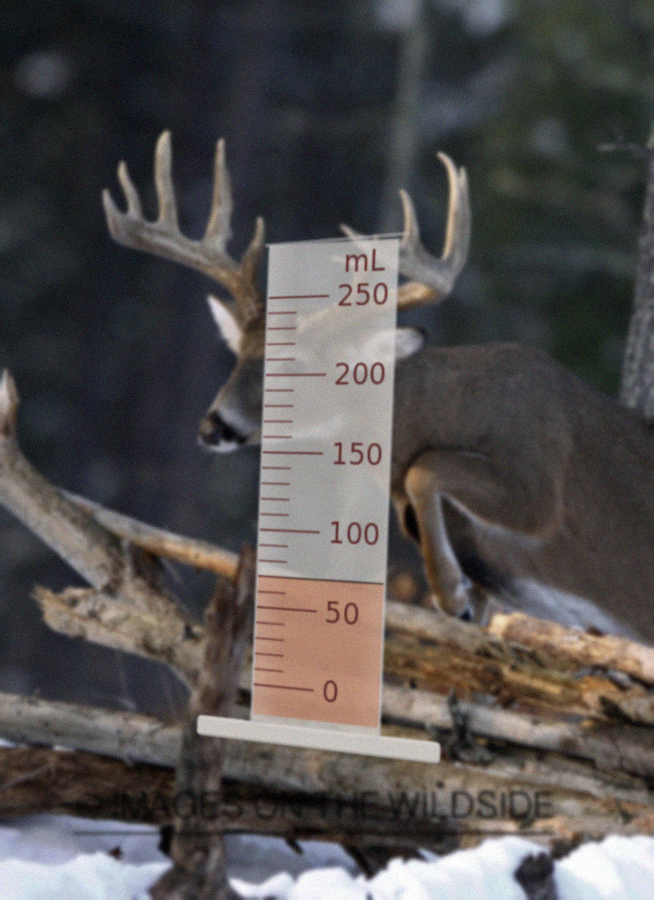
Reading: 70 mL
